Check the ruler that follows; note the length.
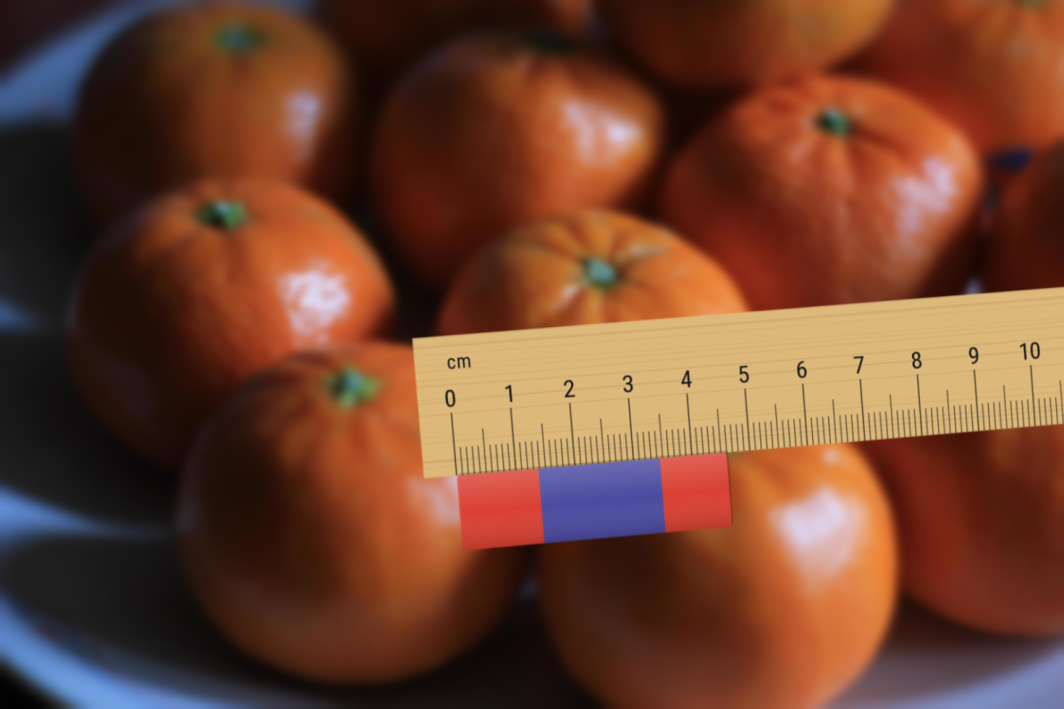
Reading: 4.6 cm
